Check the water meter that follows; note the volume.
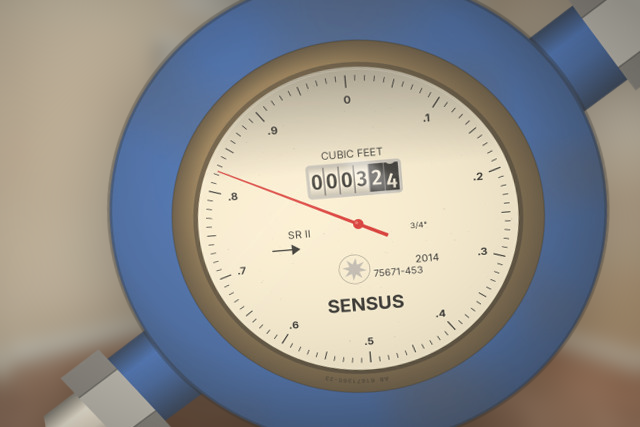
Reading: 323.82 ft³
